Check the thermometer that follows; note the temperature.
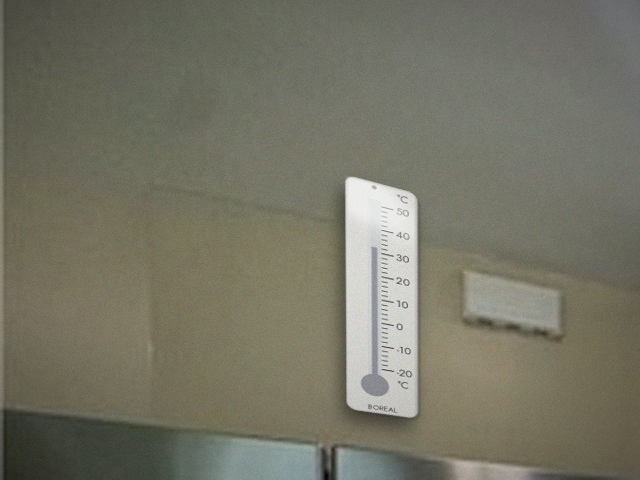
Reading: 32 °C
